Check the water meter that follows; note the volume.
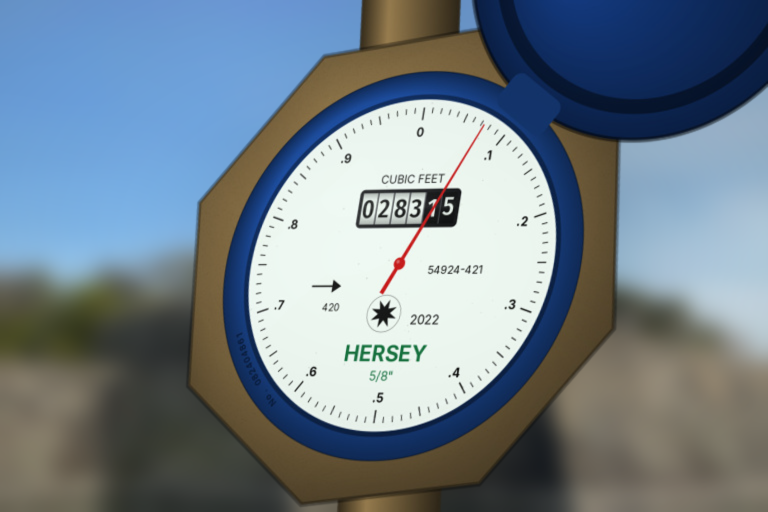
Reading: 28315.07 ft³
